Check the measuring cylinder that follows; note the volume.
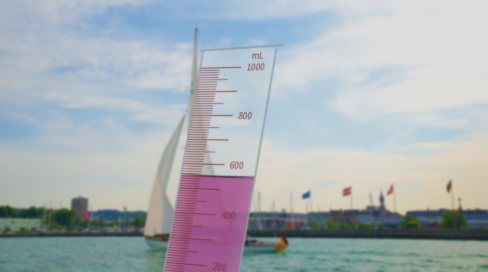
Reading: 550 mL
